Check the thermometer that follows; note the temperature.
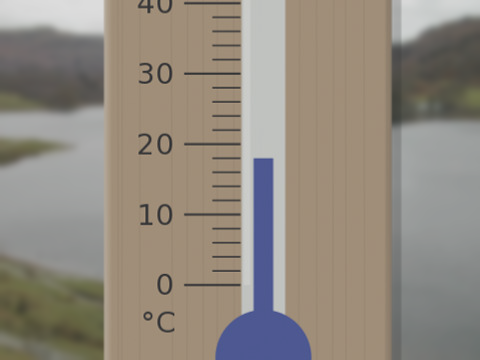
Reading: 18 °C
